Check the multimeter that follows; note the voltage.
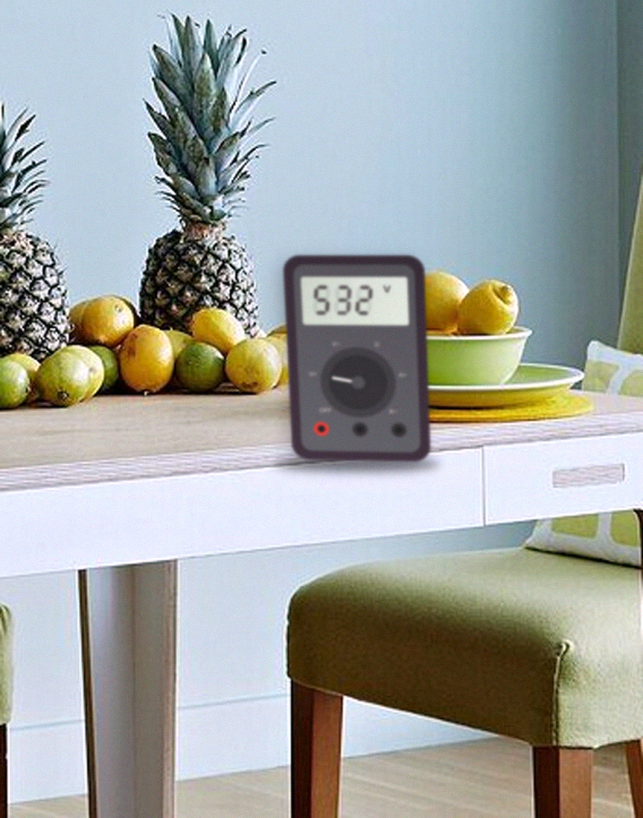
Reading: 532 V
